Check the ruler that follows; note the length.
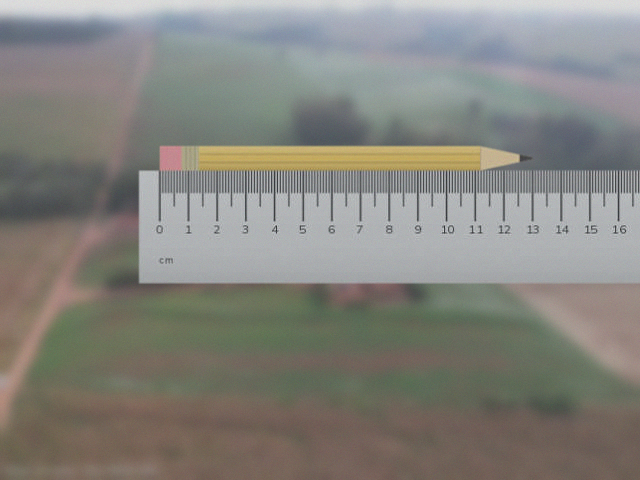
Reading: 13 cm
